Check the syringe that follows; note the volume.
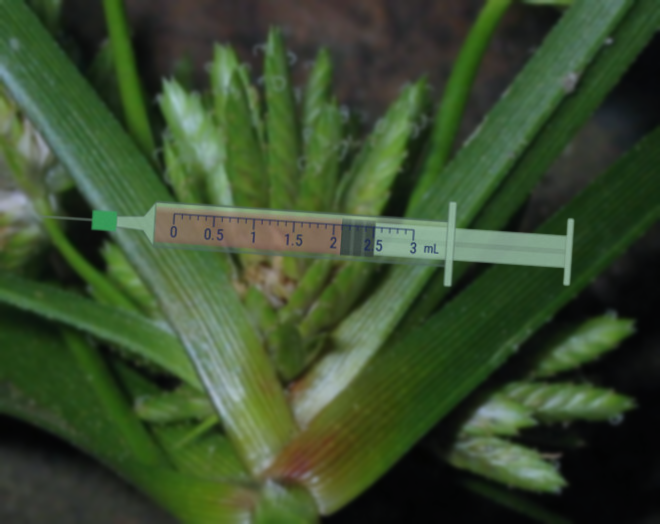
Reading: 2.1 mL
